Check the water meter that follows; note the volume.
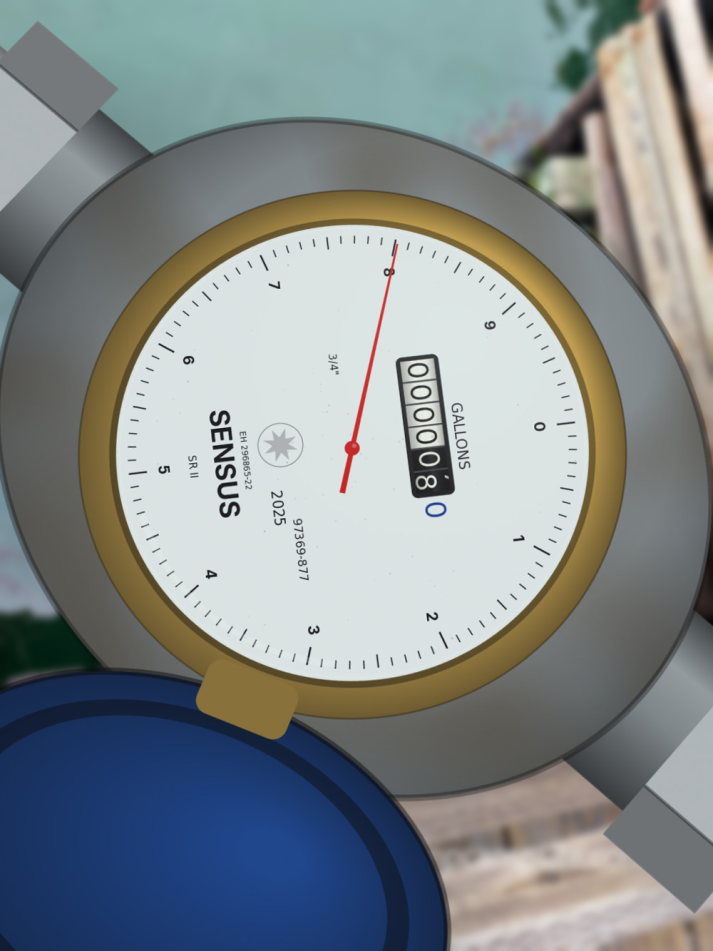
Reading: 78.0 gal
